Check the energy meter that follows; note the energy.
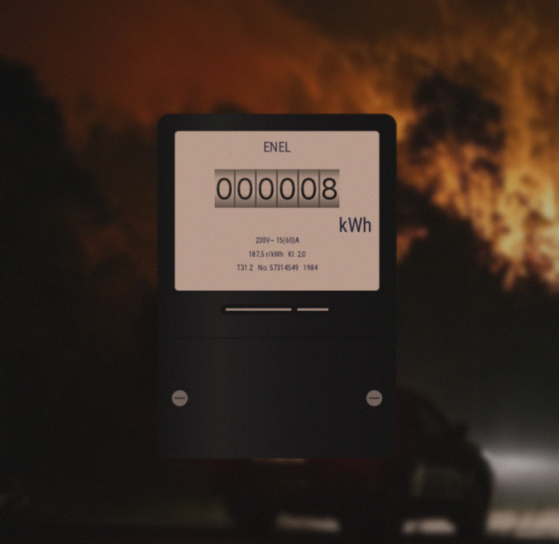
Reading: 8 kWh
